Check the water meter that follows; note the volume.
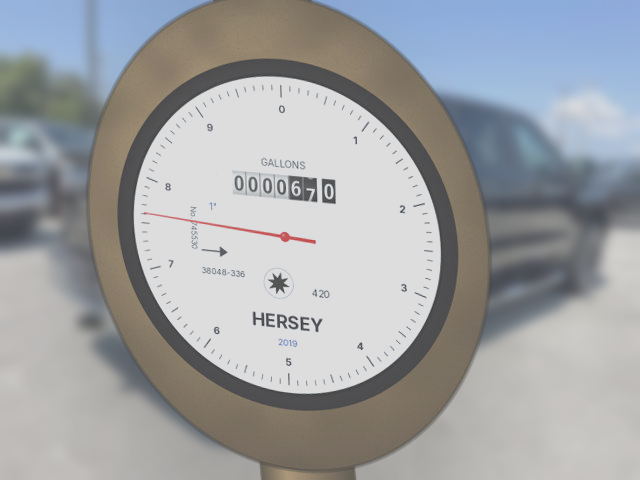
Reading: 667.6 gal
